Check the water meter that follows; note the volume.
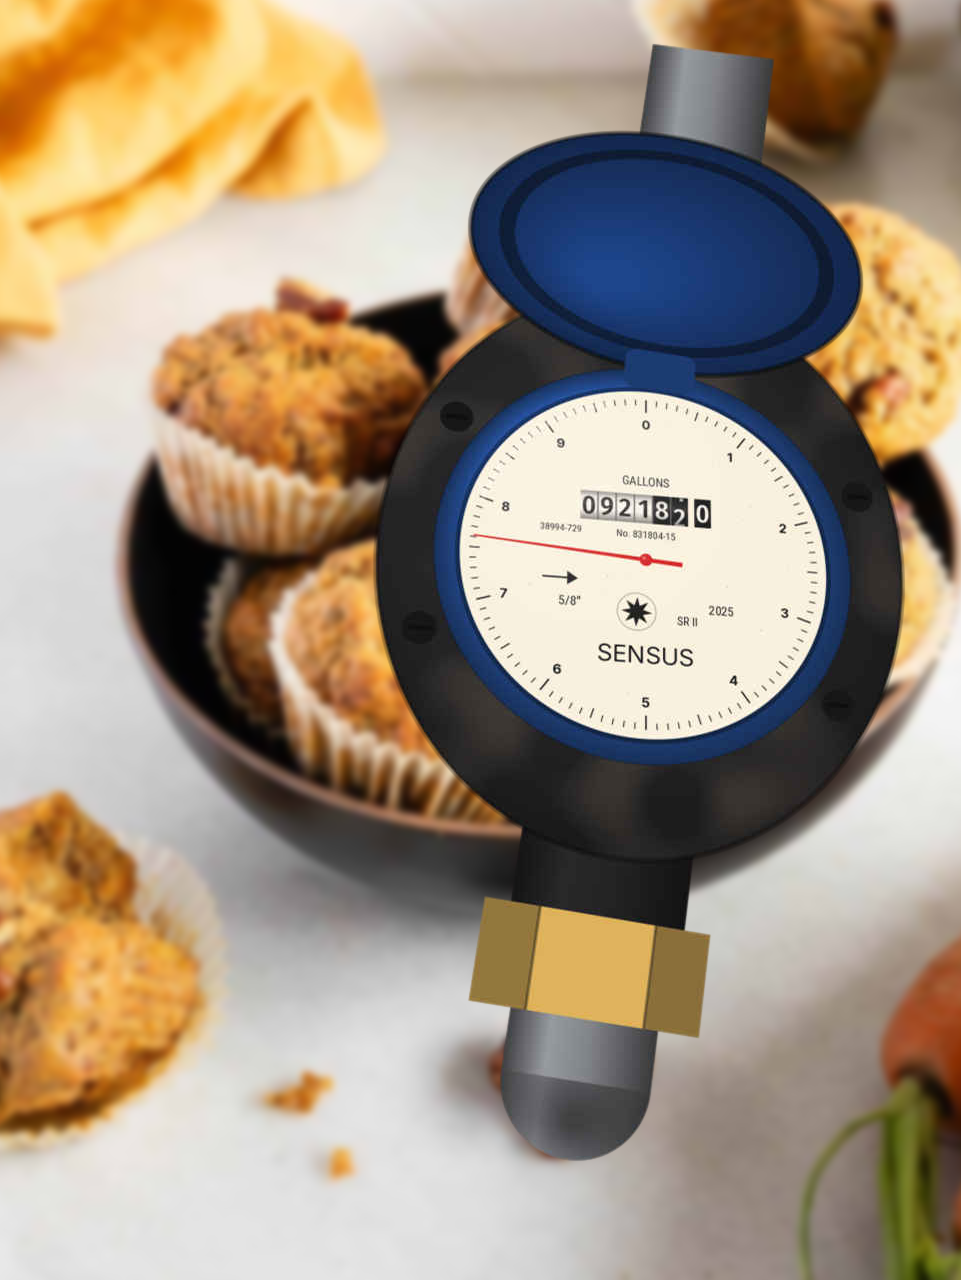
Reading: 921817.6 gal
